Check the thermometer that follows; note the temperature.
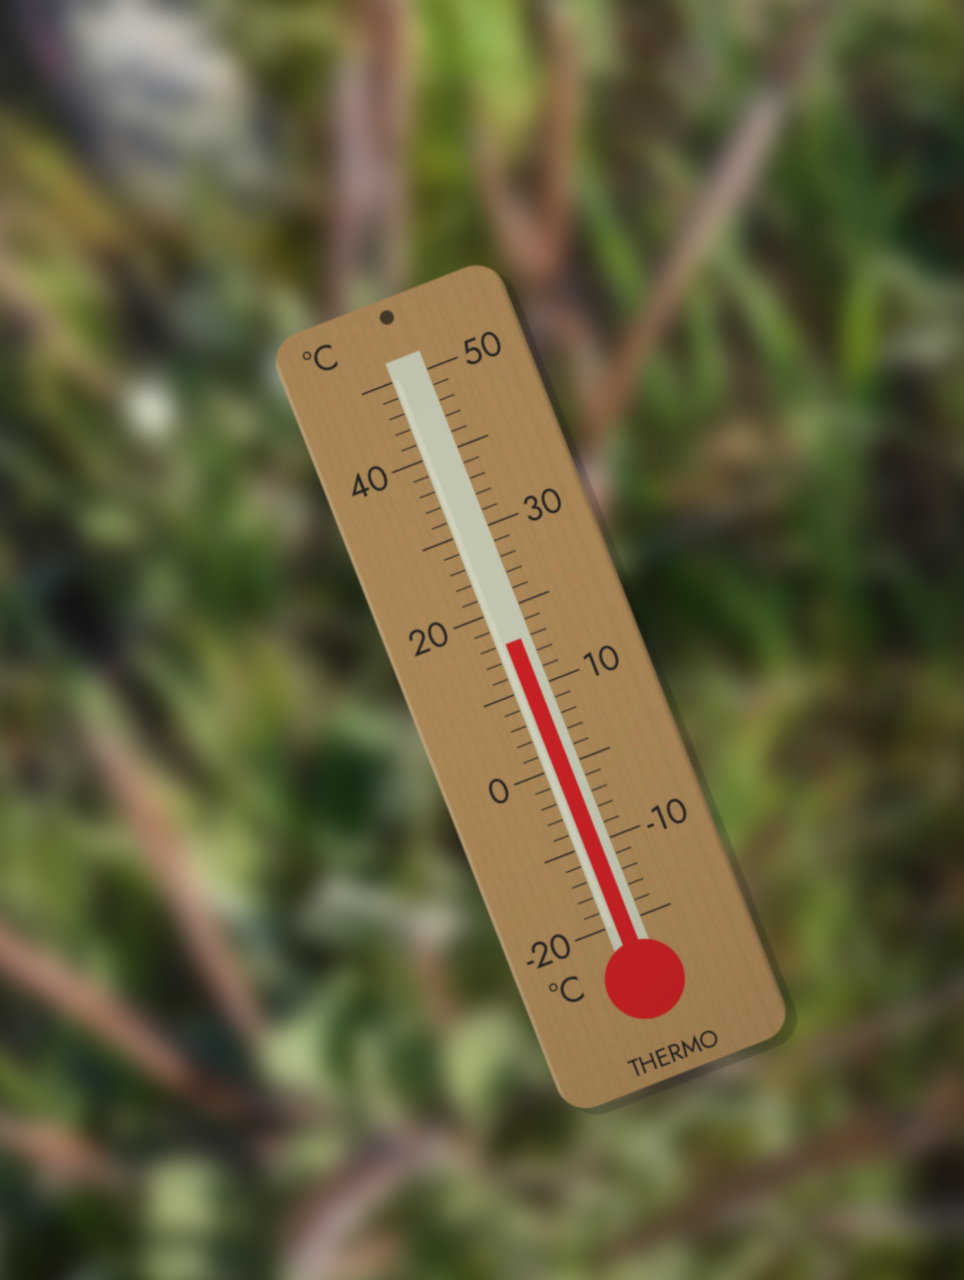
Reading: 16 °C
